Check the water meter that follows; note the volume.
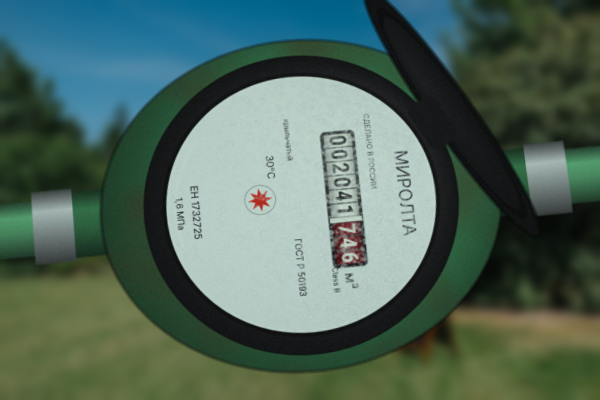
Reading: 2041.746 m³
